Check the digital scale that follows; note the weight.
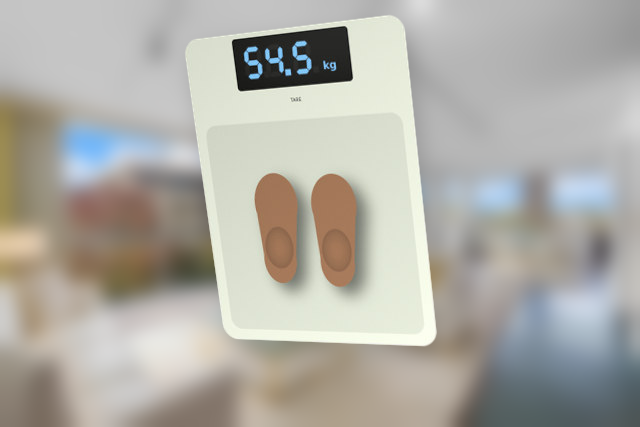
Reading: 54.5 kg
